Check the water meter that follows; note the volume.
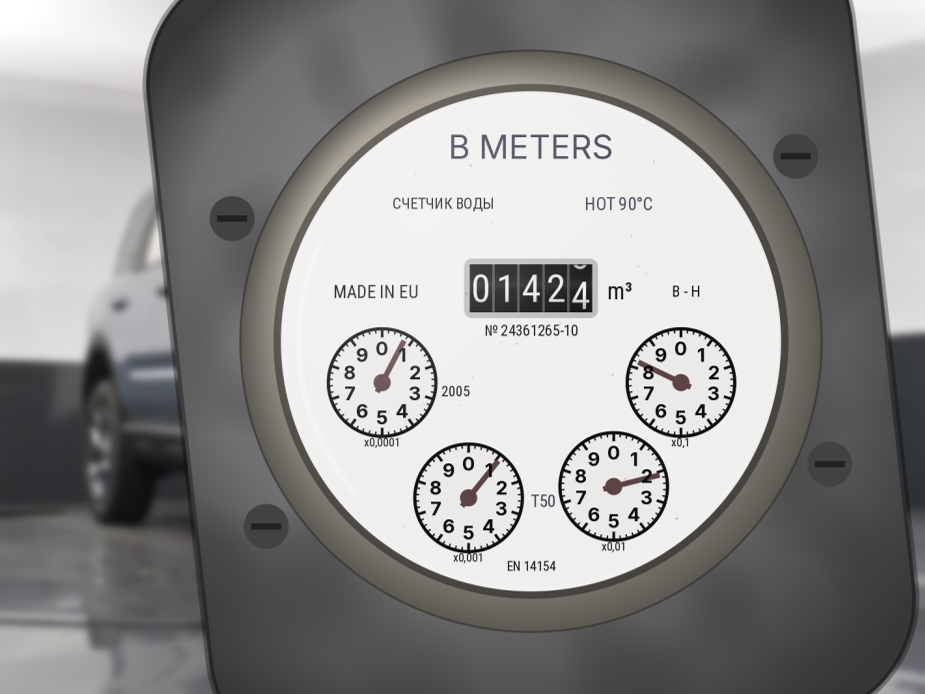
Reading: 1423.8210 m³
